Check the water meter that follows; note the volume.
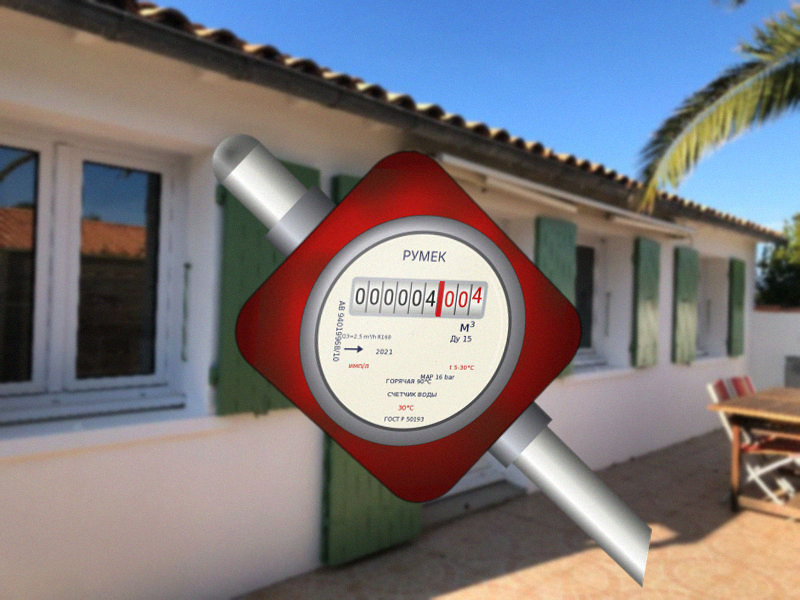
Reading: 4.004 m³
